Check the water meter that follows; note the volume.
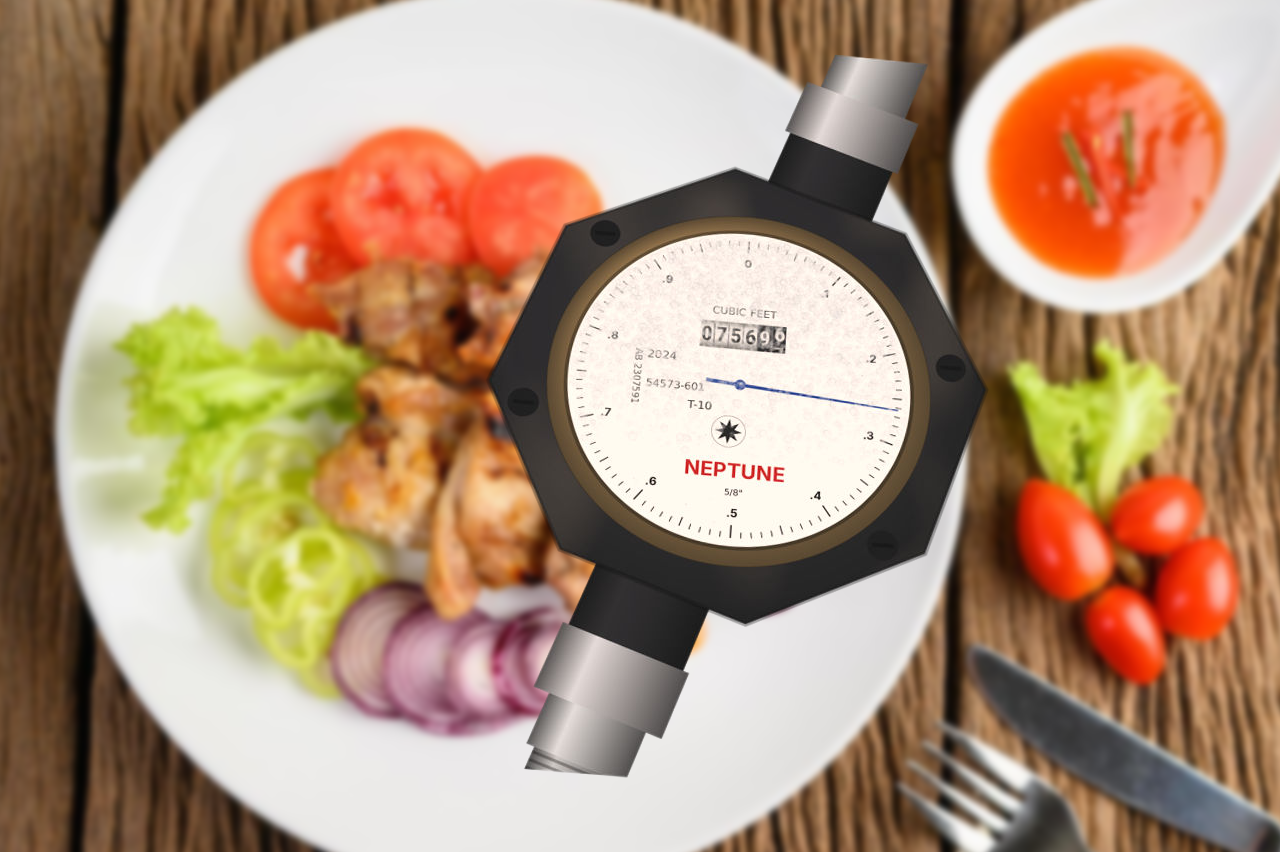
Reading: 75696.26 ft³
